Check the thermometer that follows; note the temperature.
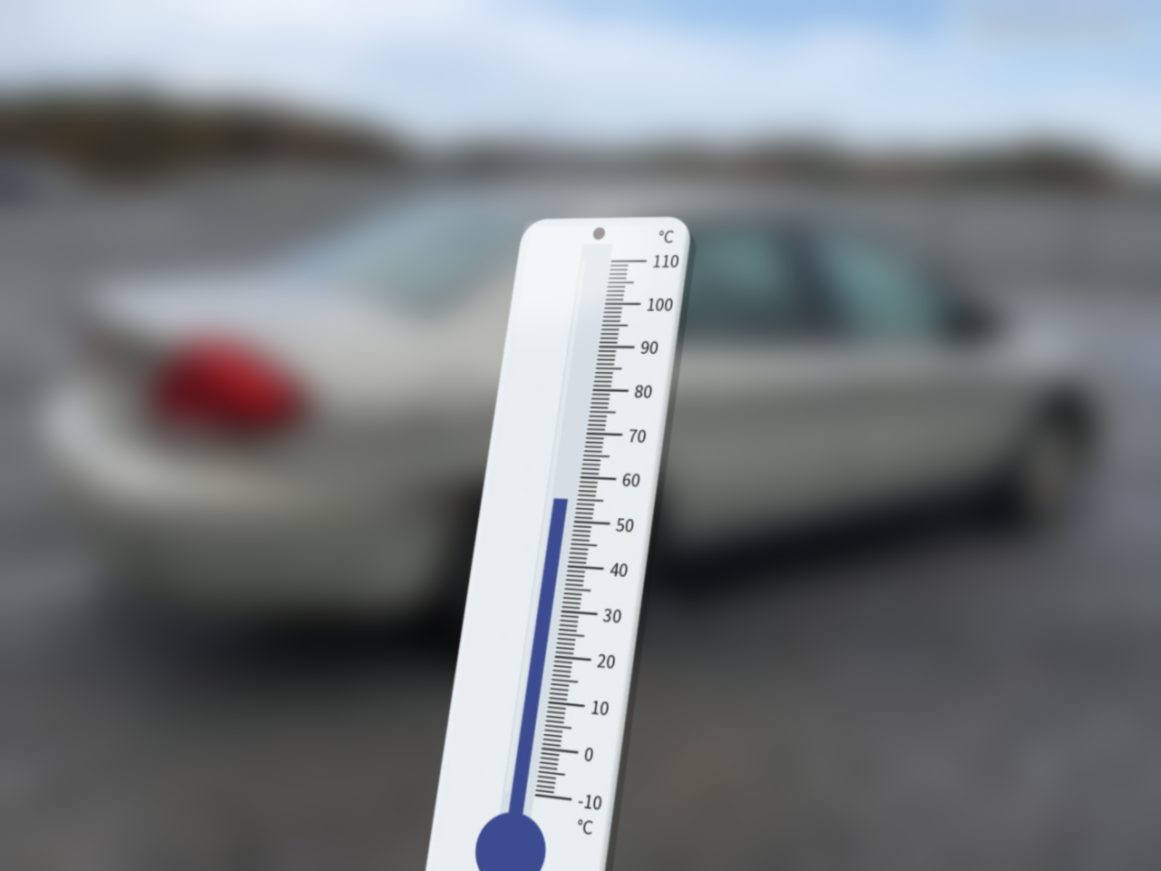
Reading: 55 °C
